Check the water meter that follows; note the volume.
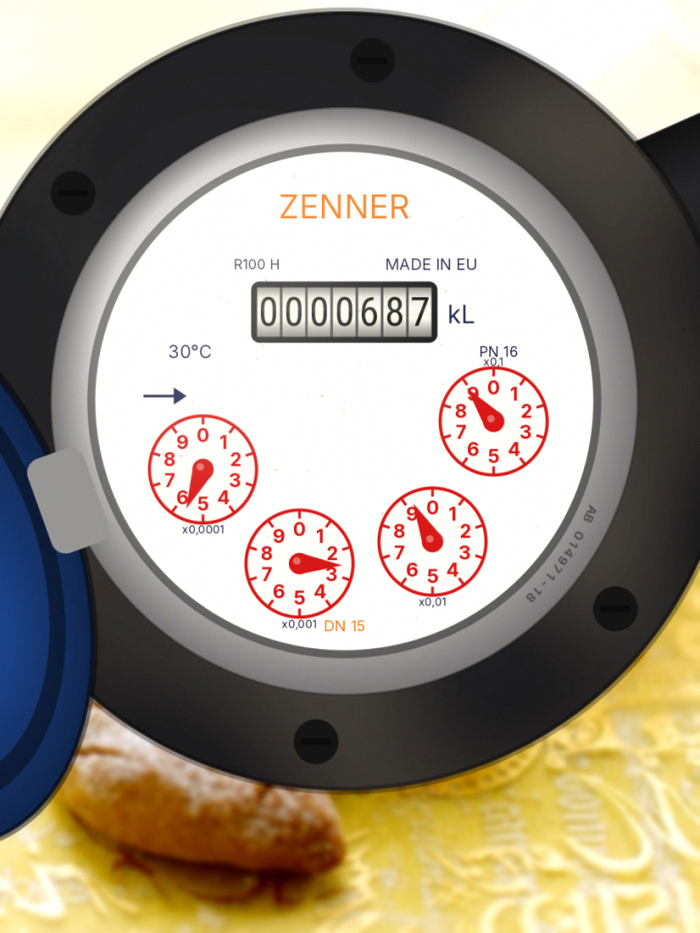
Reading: 687.8925 kL
